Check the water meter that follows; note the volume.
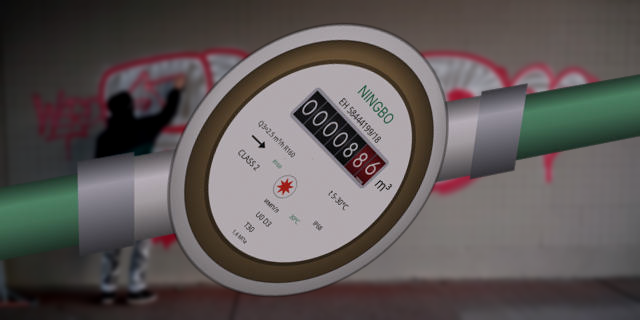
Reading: 8.86 m³
